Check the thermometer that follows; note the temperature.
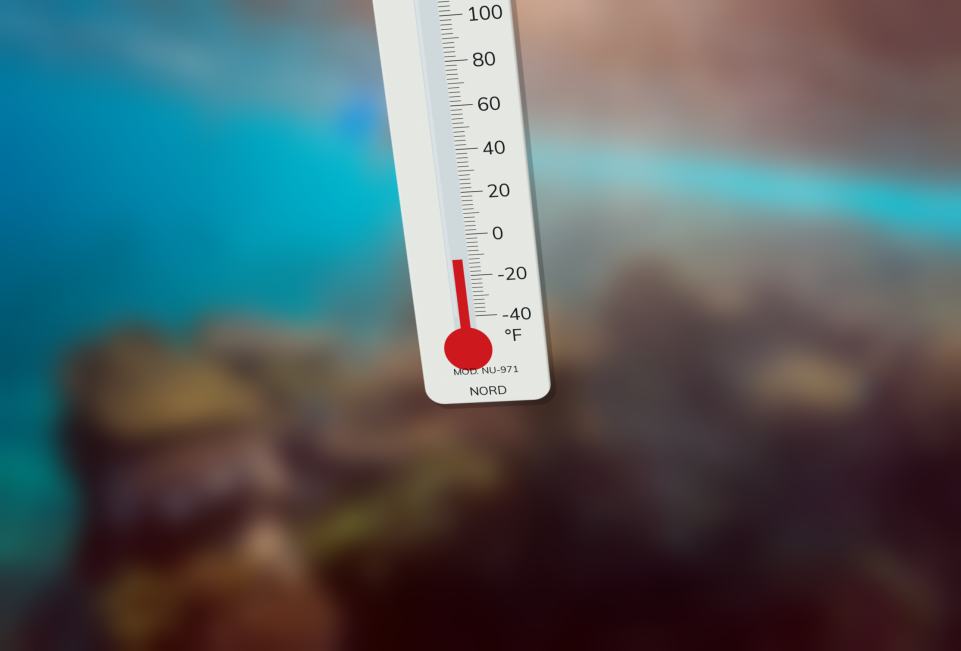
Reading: -12 °F
